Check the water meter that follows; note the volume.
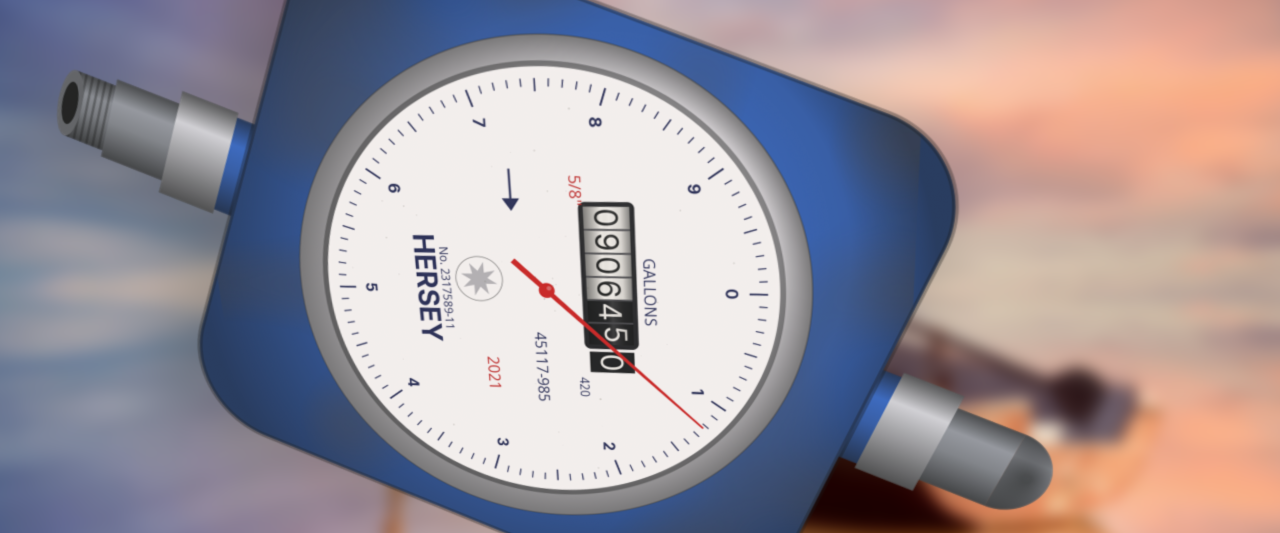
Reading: 906451.2 gal
